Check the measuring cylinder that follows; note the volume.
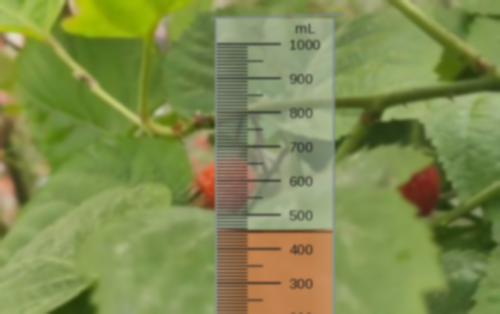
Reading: 450 mL
